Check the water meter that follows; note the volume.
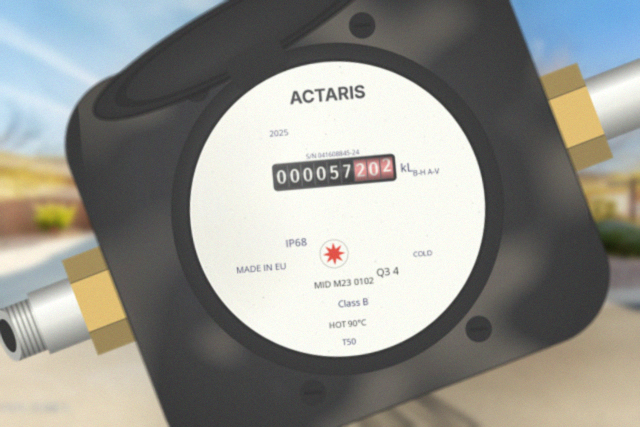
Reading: 57.202 kL
